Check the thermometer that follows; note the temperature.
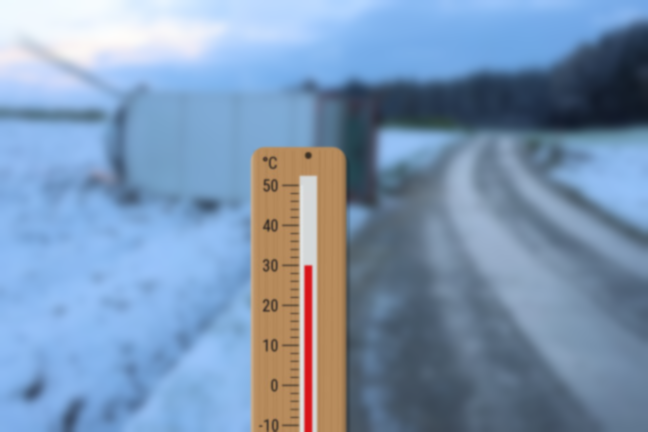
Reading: 30 °C
